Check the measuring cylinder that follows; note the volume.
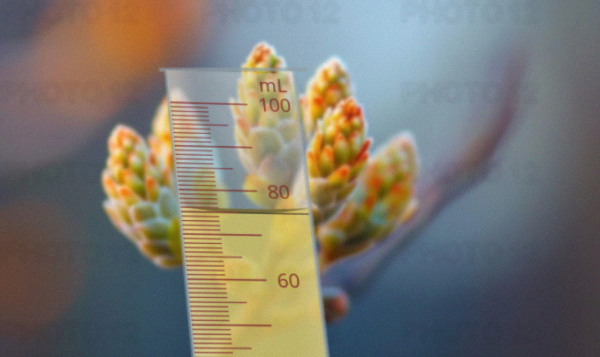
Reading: 75 mL
